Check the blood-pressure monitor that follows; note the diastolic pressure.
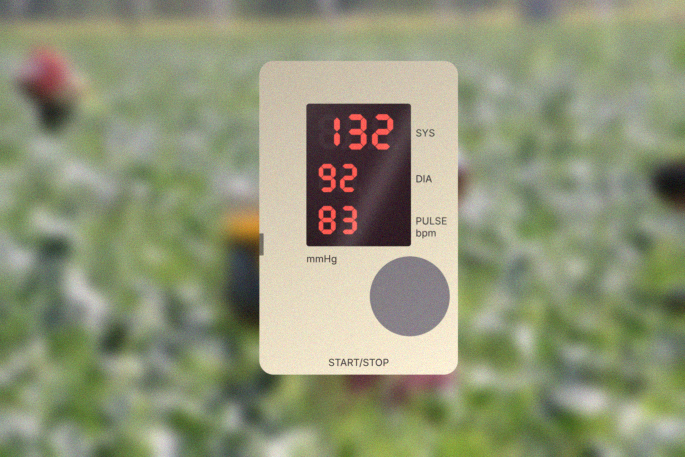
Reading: 92 mmHg
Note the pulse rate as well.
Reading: 83 bpm
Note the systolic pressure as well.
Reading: 132 mmHg
